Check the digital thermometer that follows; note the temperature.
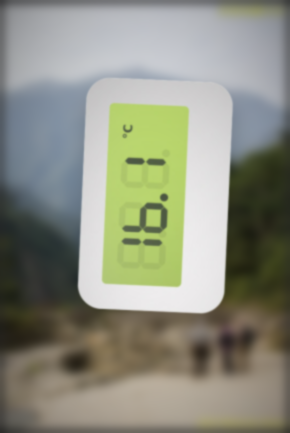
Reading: 16.1 °C
